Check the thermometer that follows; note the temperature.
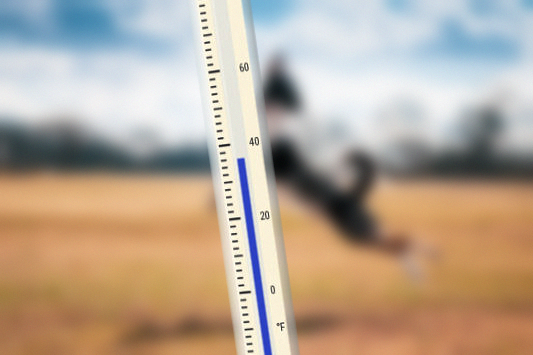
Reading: 36 °F
